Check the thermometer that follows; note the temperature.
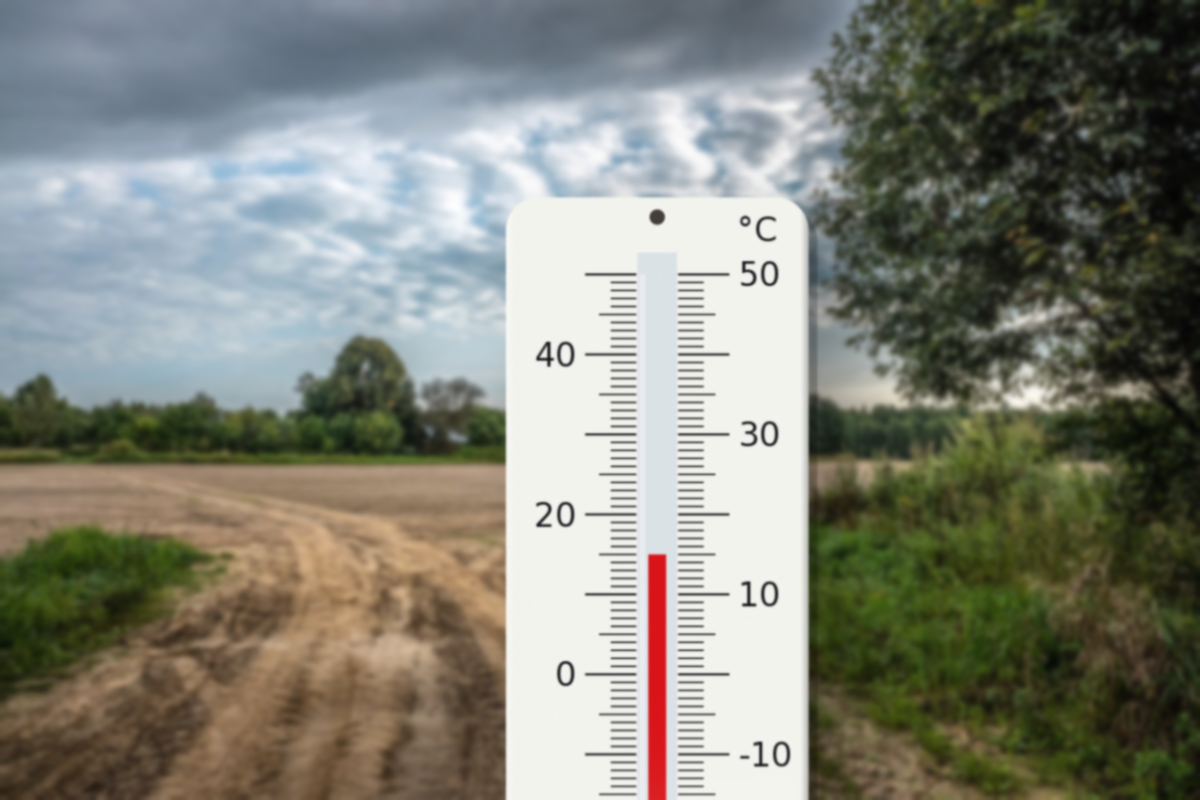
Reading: 15 °C
